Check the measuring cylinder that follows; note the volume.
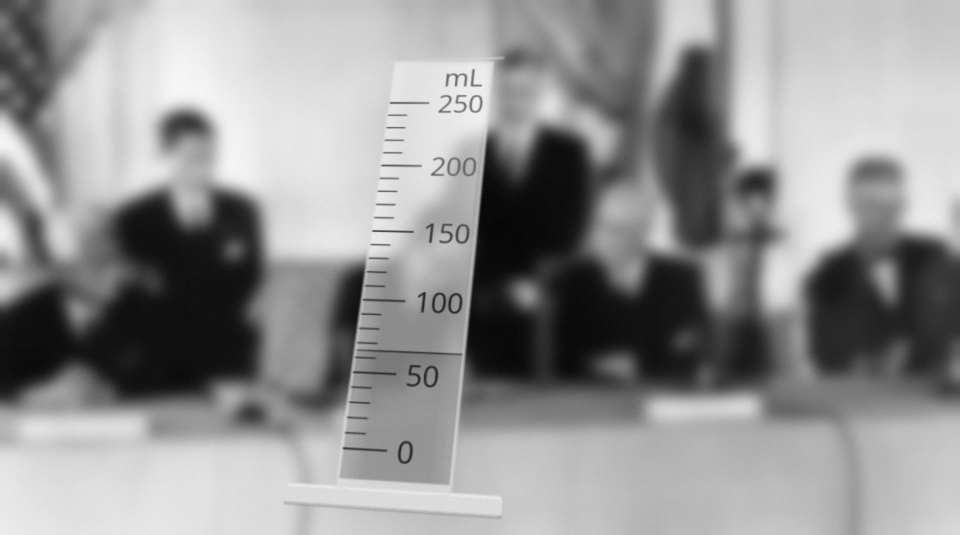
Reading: 65 mL
